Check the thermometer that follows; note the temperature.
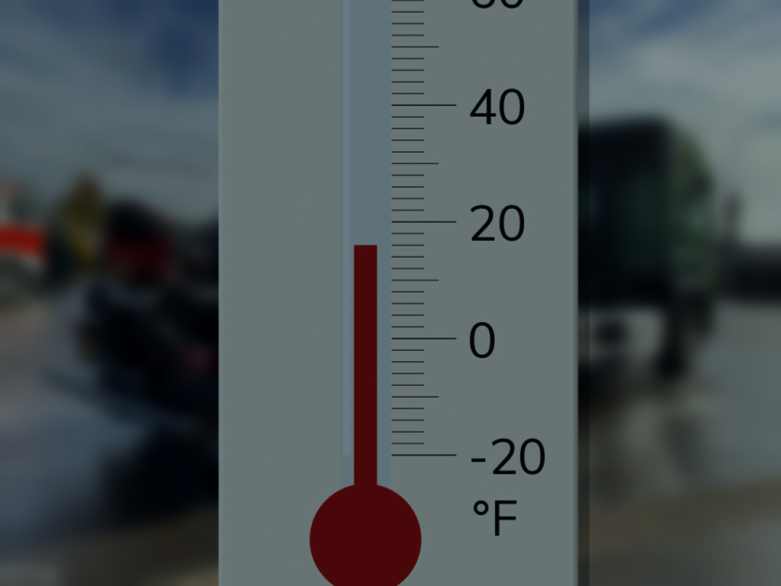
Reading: 16 °F
